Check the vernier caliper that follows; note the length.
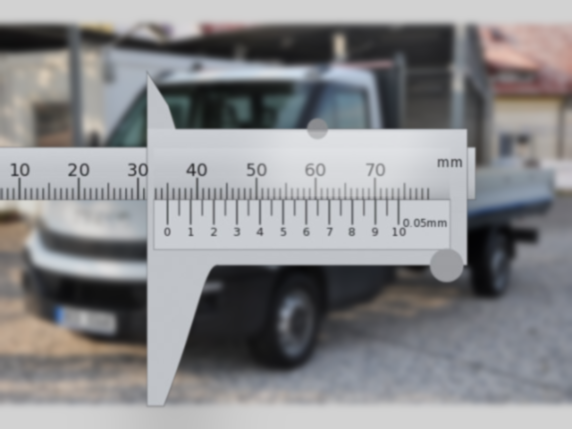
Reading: 35.0 mm
